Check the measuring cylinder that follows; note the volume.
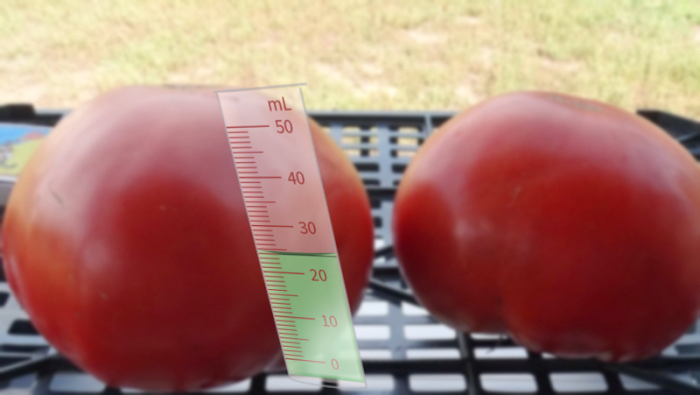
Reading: 24 mL
